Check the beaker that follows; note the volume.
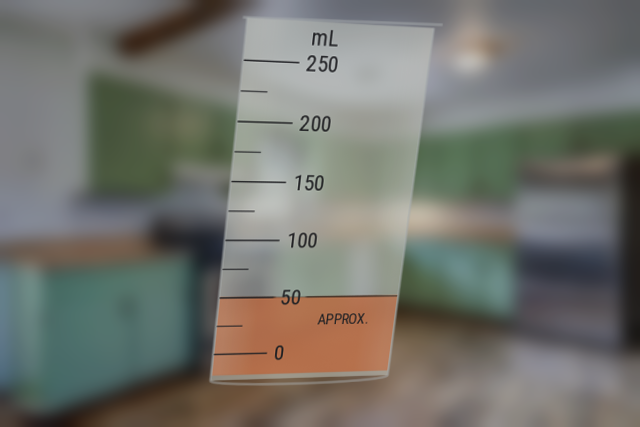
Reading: 50 mL
